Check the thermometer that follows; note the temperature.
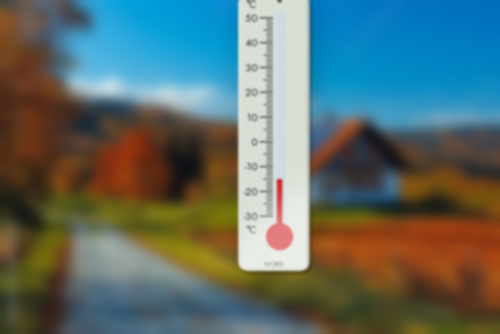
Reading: -15 °C
